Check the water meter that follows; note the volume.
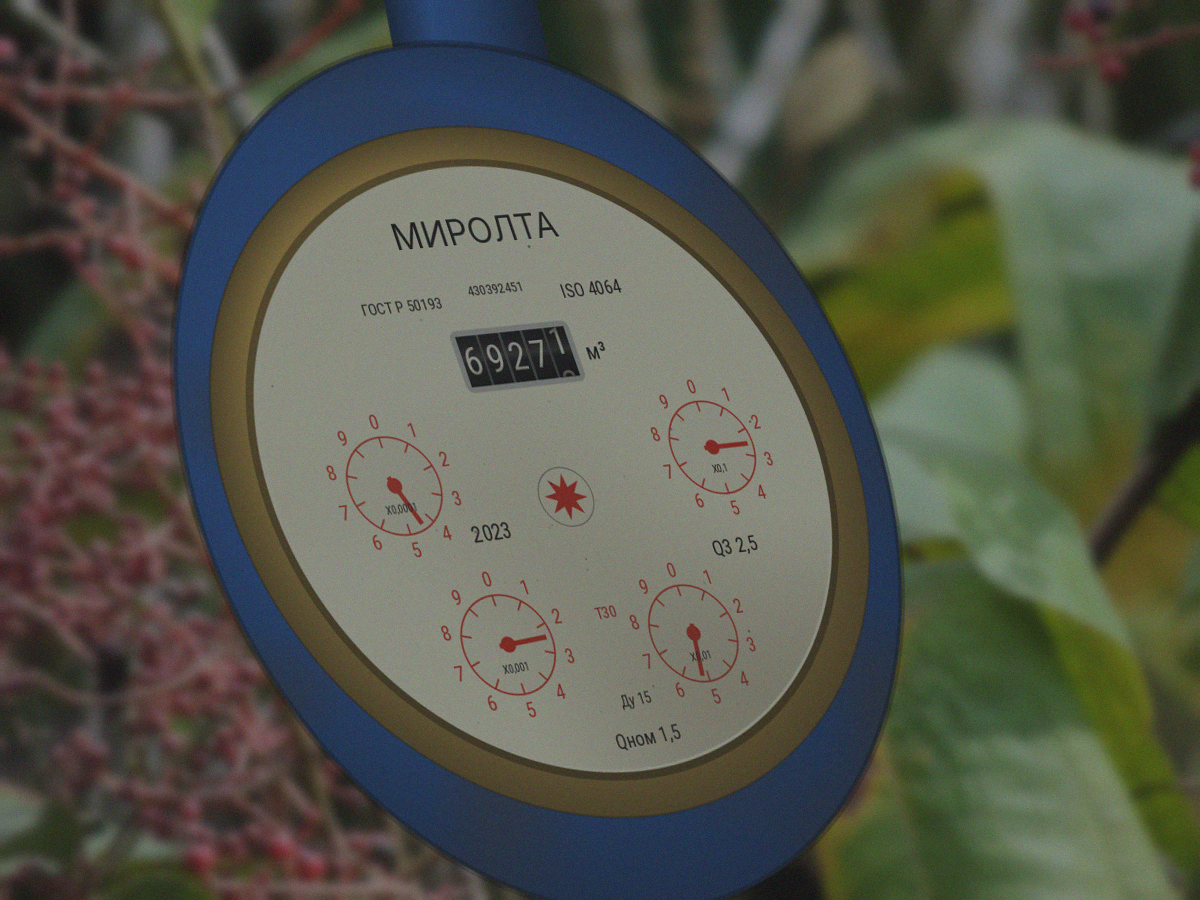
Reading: 69271.2524 m³
